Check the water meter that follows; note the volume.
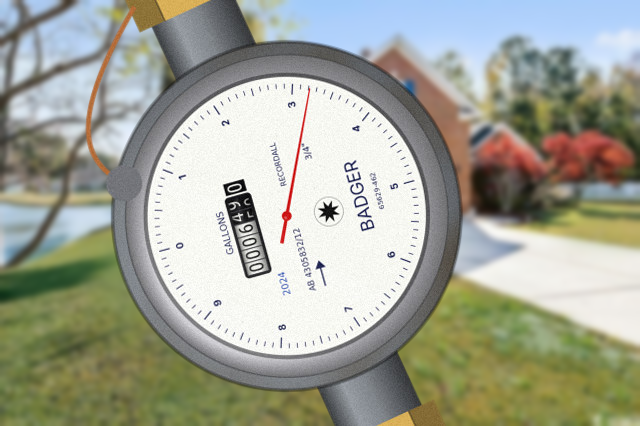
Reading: 6493.2 gal
